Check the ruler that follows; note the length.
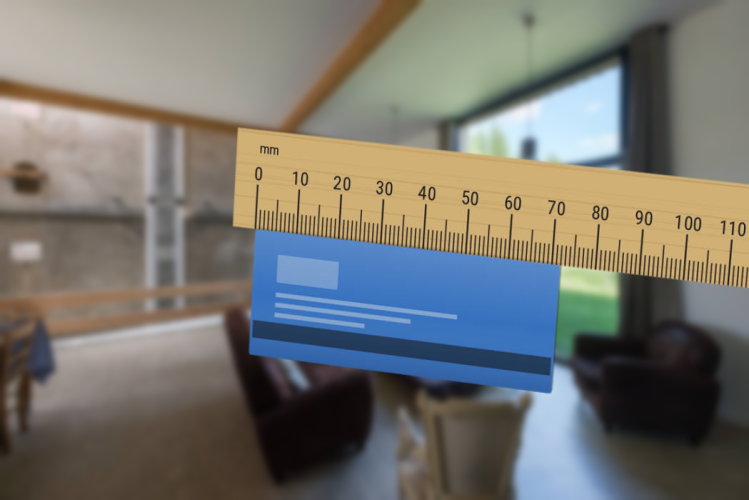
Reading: 72 mm
